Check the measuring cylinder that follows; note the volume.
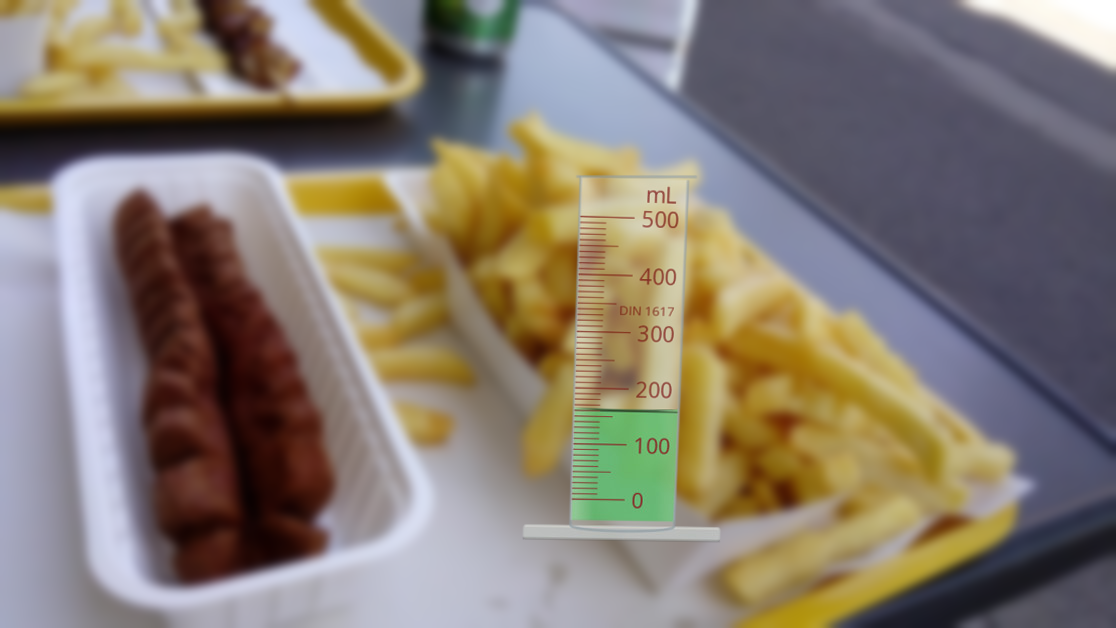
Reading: 160 mL
